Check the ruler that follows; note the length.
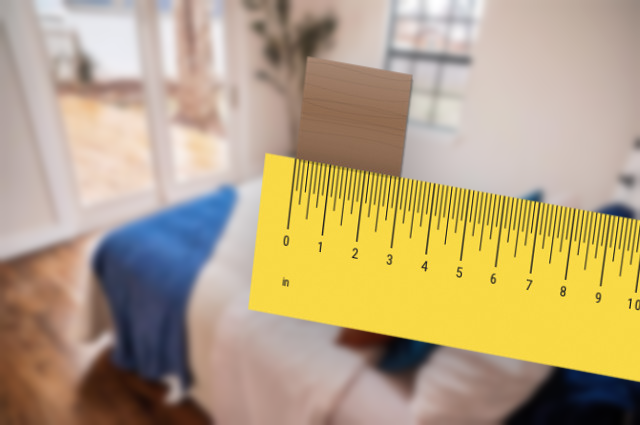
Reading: 3 in
